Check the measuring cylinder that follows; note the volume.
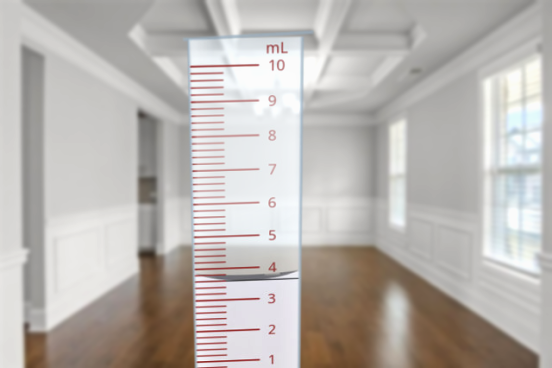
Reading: 3.6 mL
